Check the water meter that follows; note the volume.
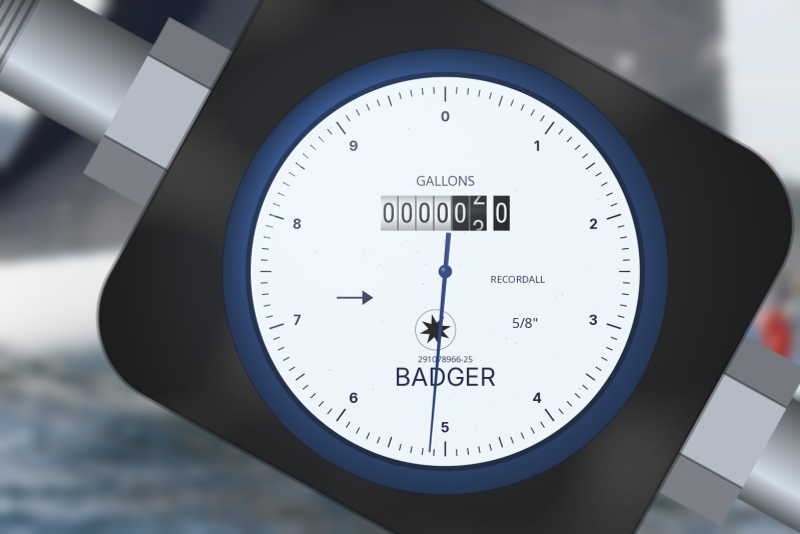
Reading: 25.1 gal
